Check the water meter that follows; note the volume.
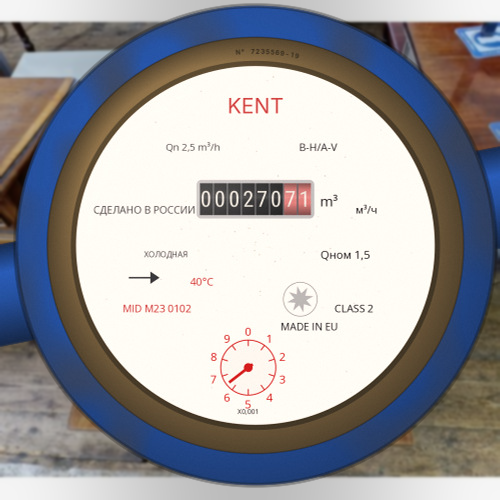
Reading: 270.716 m³
